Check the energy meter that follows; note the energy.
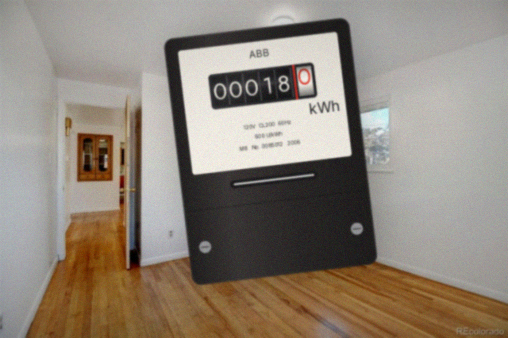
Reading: 18.0 kWh
